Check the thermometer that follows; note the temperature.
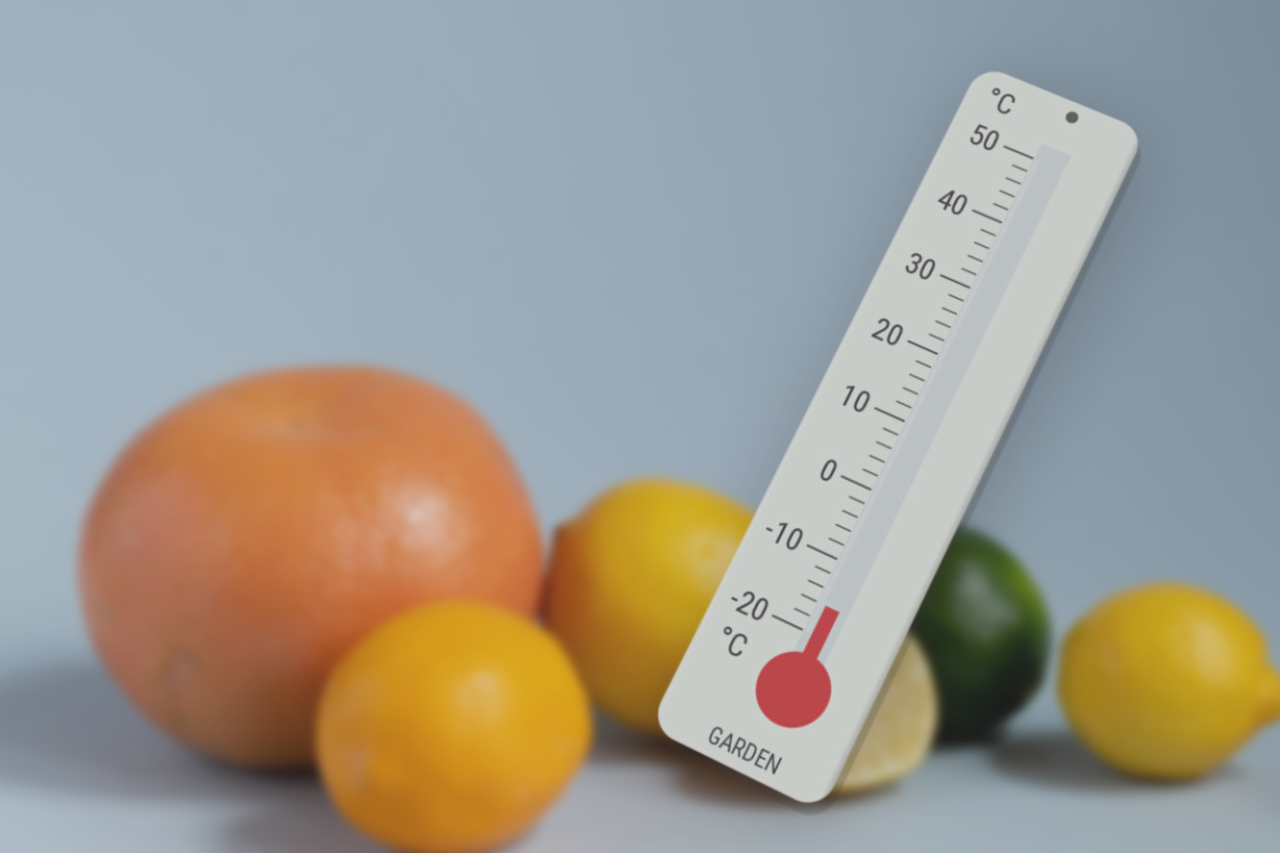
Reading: -16 °C
